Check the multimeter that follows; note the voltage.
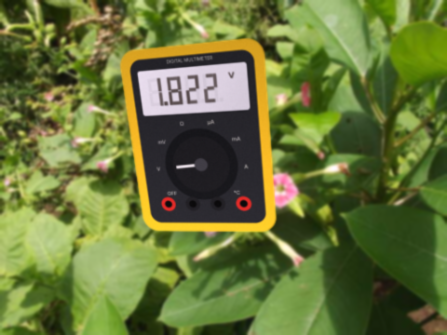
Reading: 1.822 V
